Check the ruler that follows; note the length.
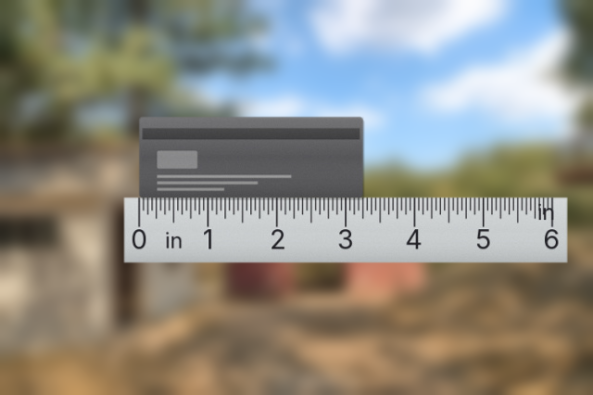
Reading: 3.25 in
